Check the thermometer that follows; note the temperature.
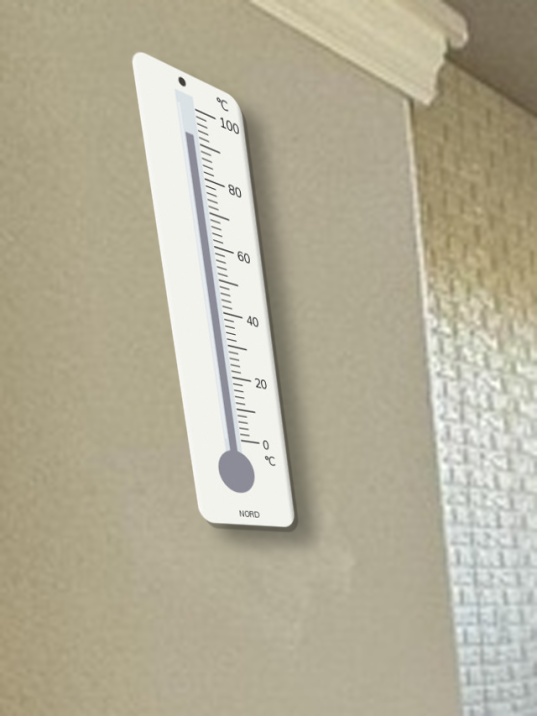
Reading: 92 °C
